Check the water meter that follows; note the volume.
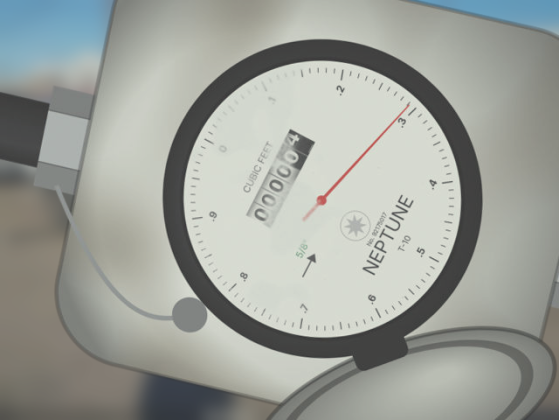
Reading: 4.29 ft³
